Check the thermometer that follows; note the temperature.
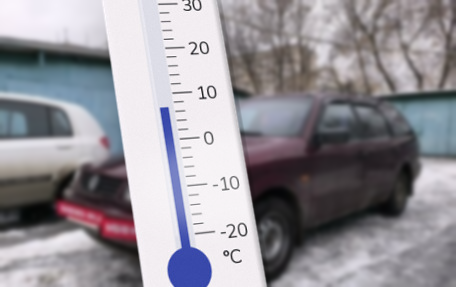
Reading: 7 °C
